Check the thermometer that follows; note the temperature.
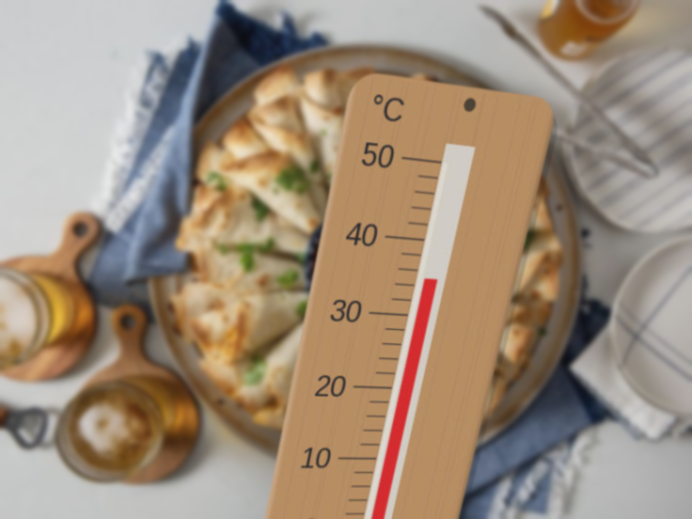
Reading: 35 °C
